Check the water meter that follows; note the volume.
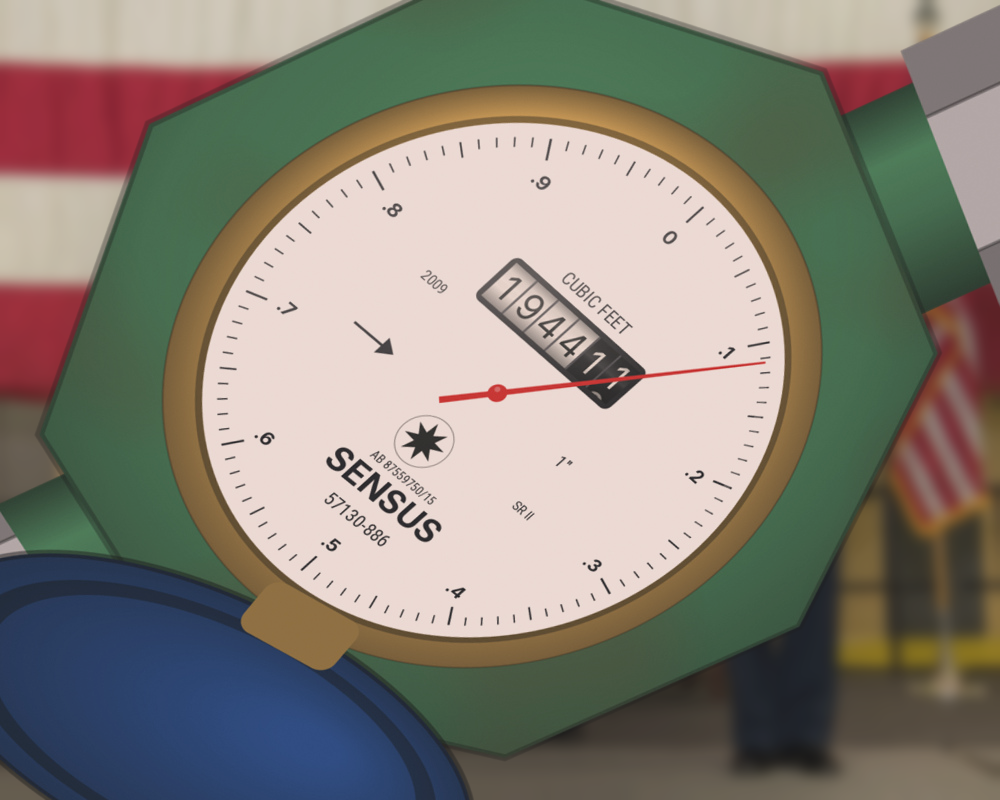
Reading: 194411.11 ft³
